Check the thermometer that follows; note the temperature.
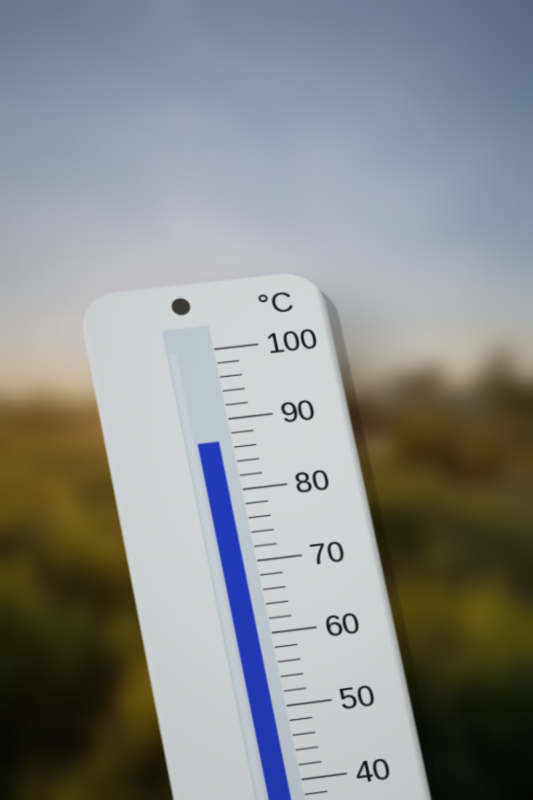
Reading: 87 °C
